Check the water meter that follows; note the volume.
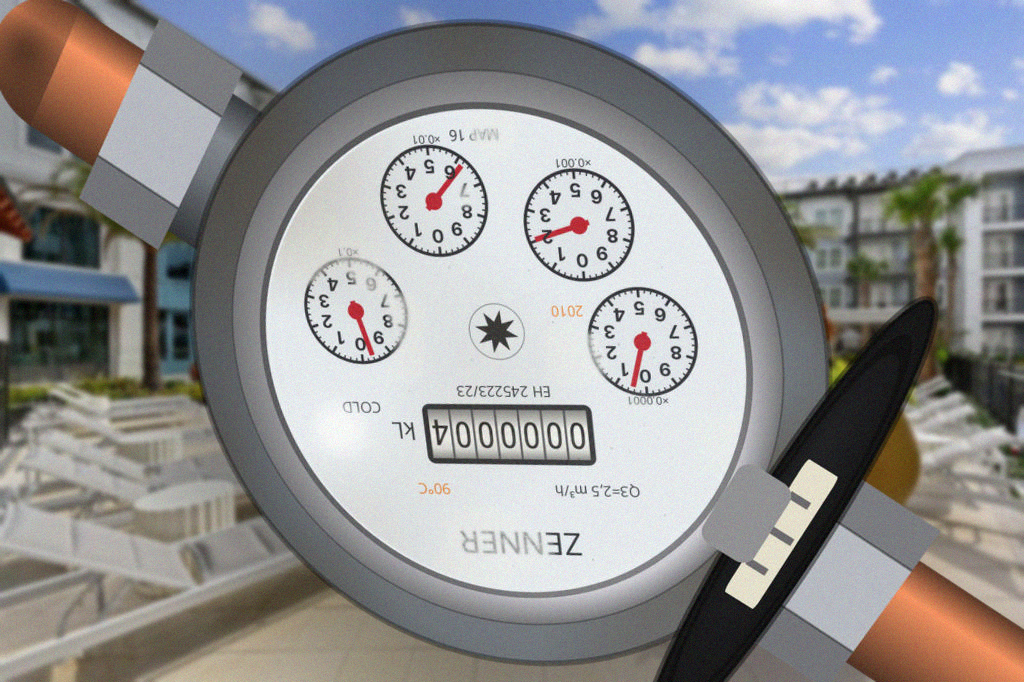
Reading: 3.9620 kL
